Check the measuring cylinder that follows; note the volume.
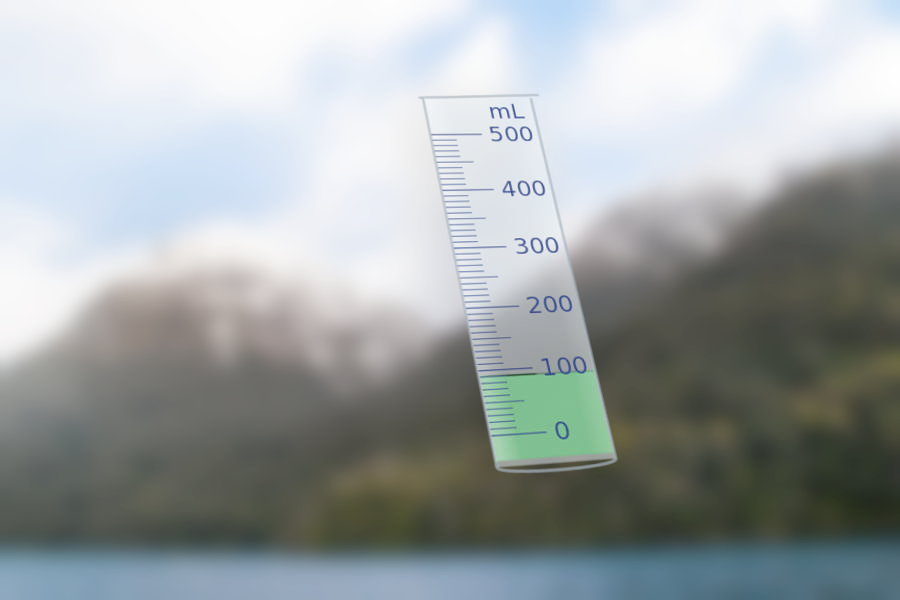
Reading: 90 mL
